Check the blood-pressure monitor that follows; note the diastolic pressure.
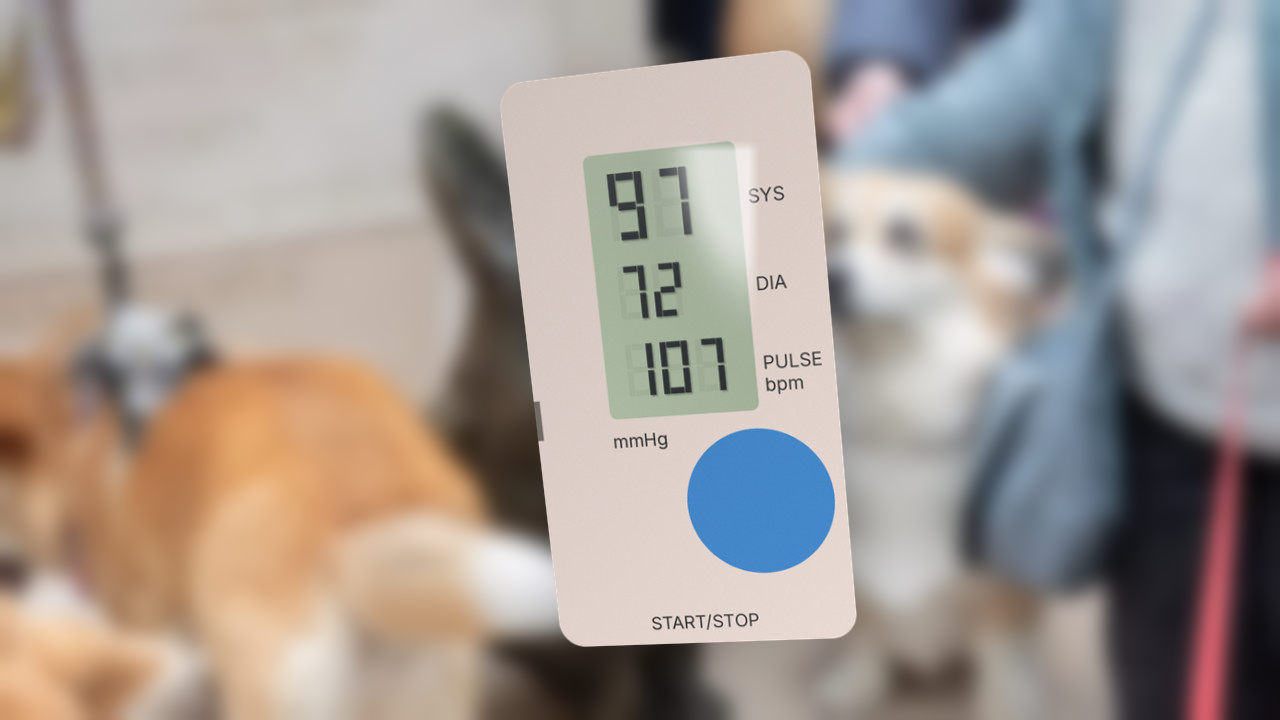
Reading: 72 mmHg
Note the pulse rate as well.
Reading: 107 bpm
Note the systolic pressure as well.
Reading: 97 mmHg
